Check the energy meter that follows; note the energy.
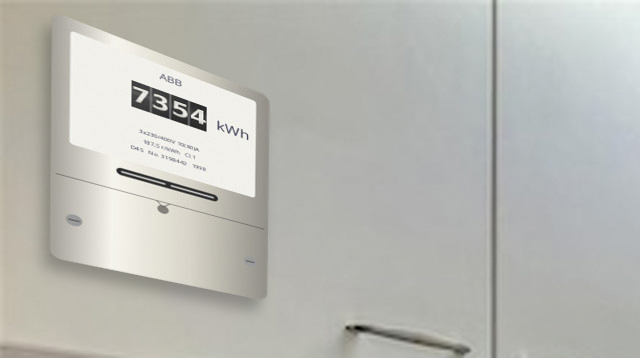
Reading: 7354 kWh
